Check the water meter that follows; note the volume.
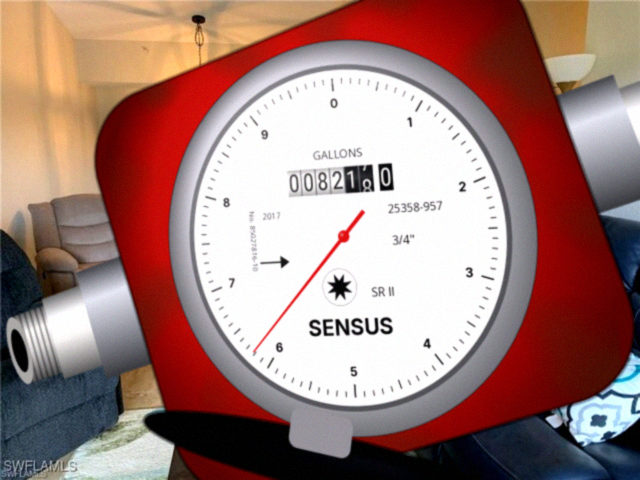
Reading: 82176.2 gal
